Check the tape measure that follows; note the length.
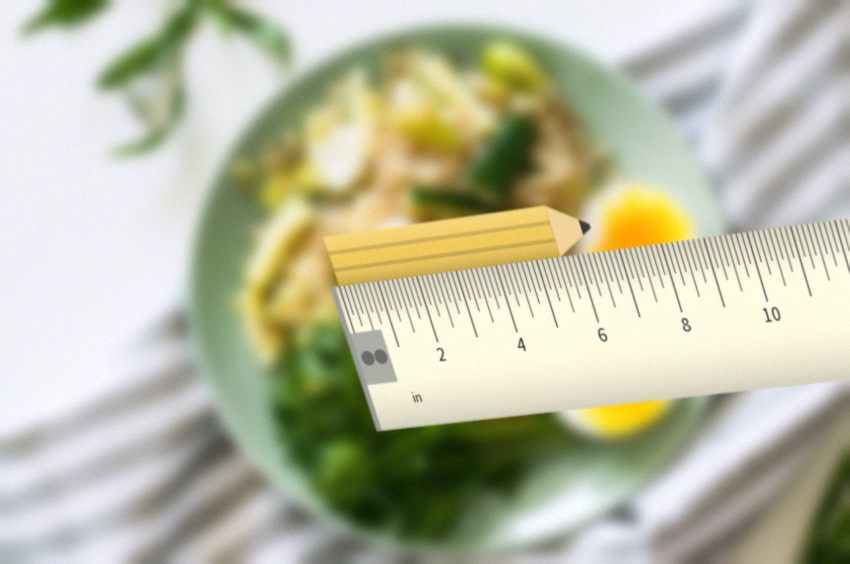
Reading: 6.5 in
